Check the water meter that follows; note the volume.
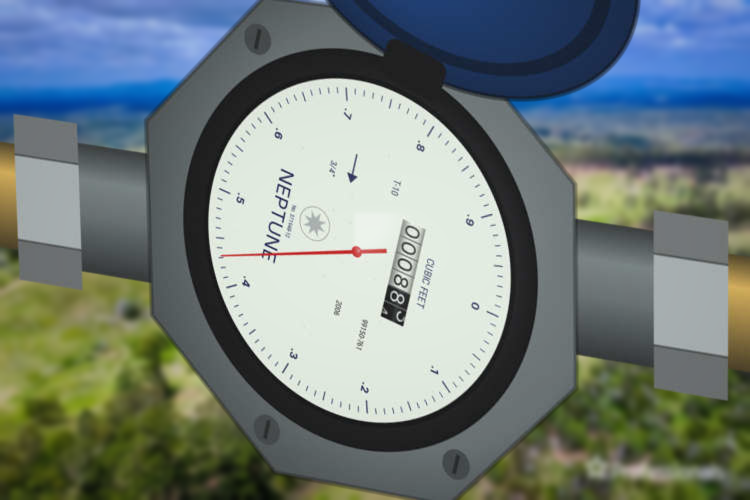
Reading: 883.43 ft³
